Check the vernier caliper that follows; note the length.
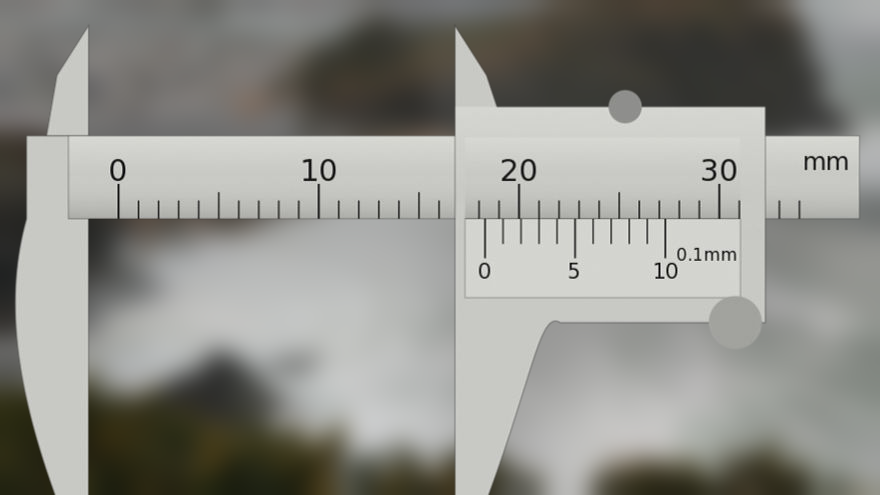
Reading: 18.3 mm
